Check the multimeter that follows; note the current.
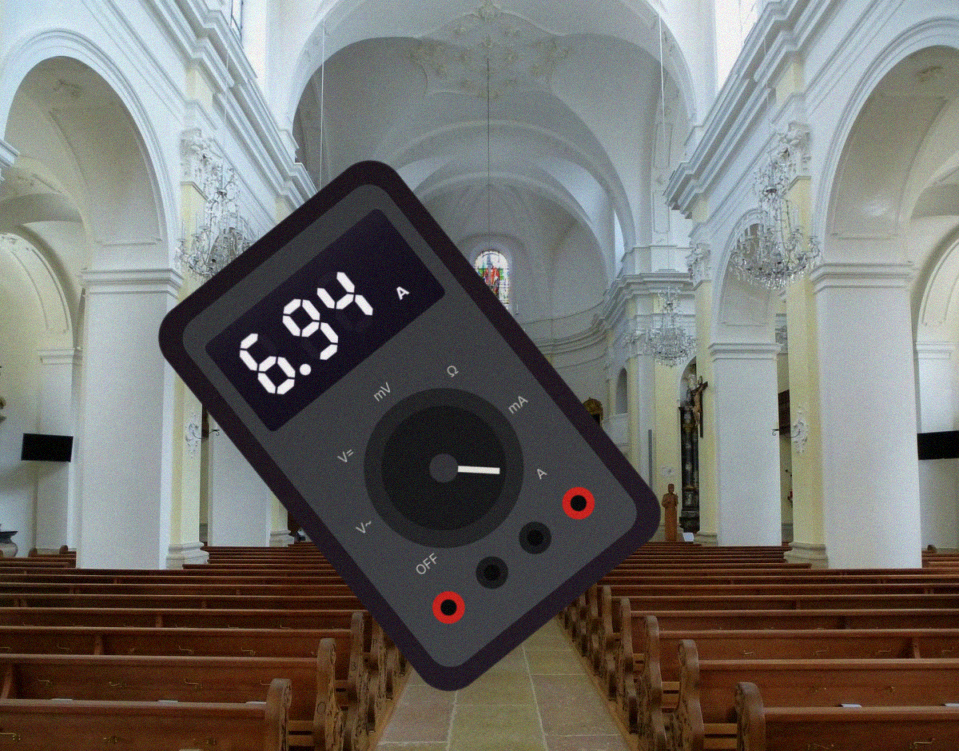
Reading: 6.94 A
